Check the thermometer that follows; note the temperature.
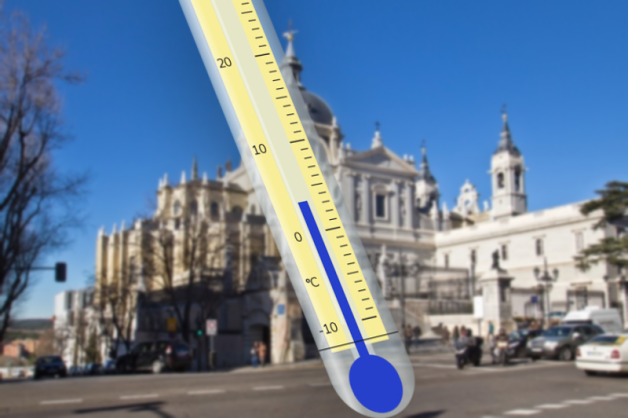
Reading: 3.5 °C
